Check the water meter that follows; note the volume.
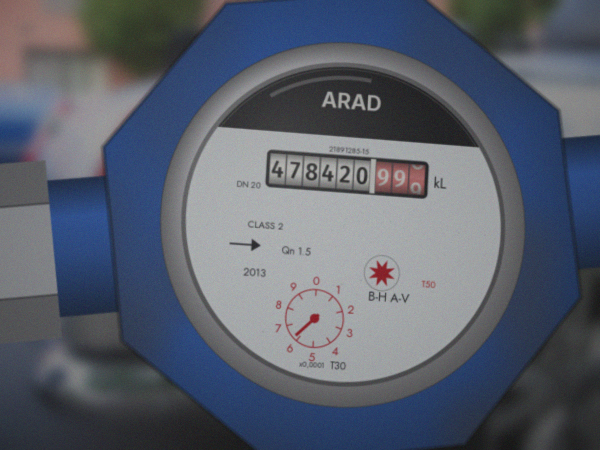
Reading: 478420.9986 kL
